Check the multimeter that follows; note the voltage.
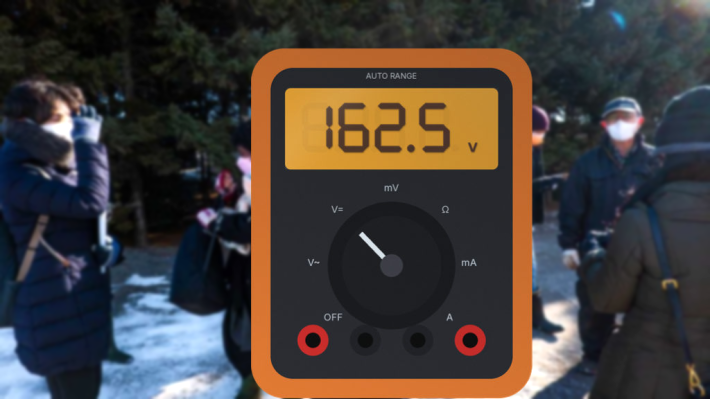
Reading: 162.5 V
